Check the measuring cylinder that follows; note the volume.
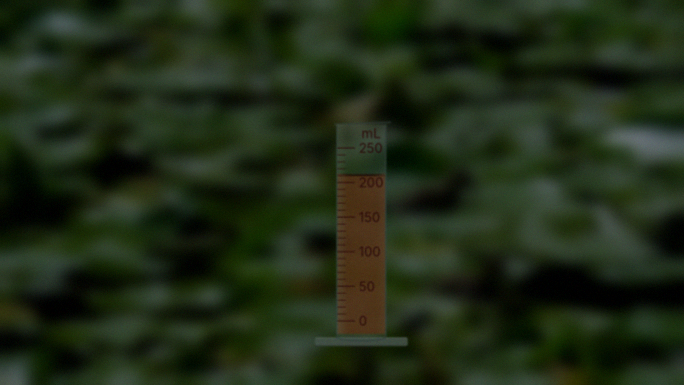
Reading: 210 mL
